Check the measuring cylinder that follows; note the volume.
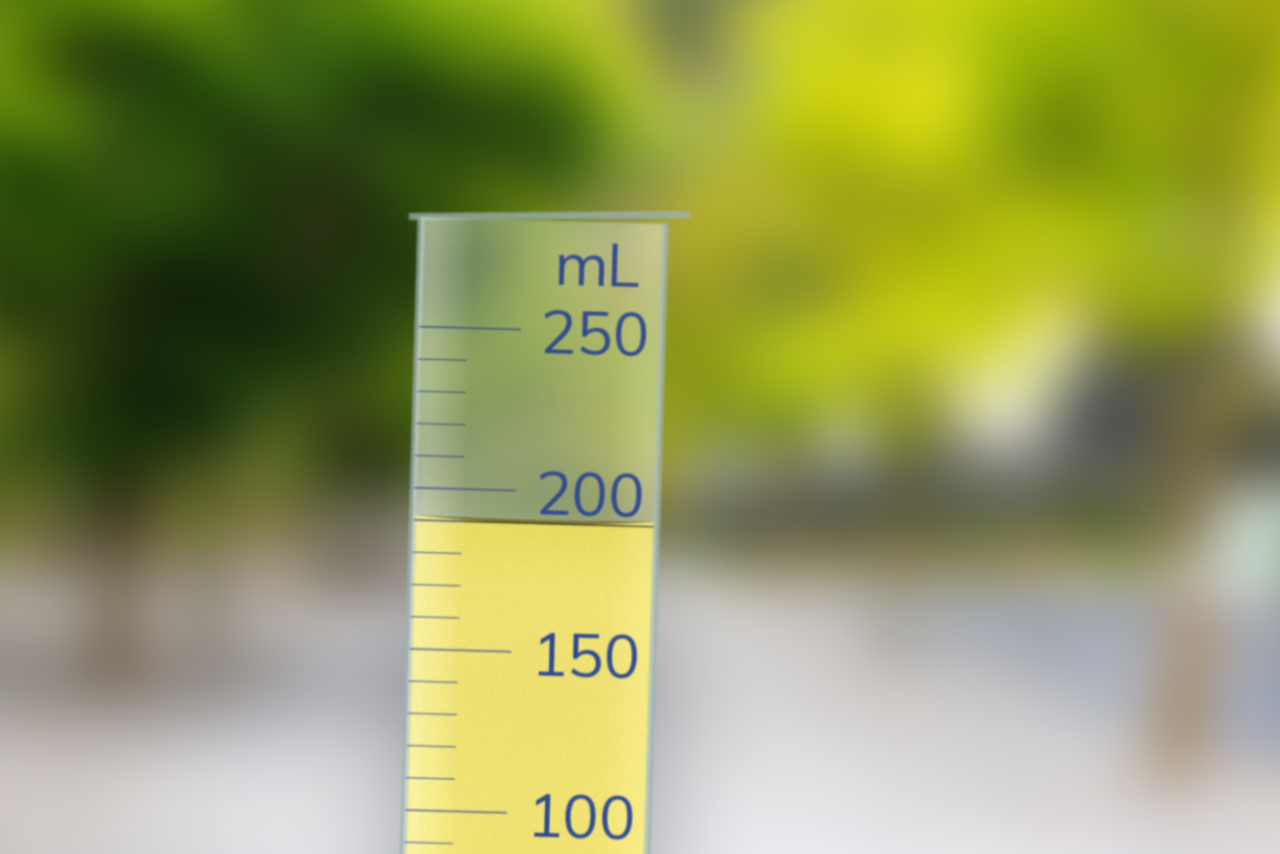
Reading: 190 mL
